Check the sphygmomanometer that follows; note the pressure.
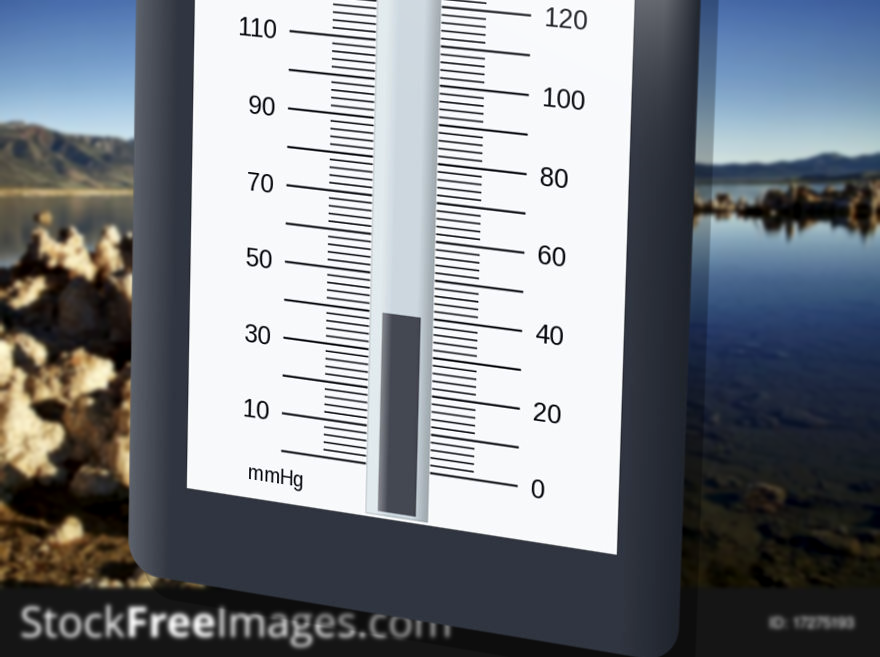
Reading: 40 mmHg
